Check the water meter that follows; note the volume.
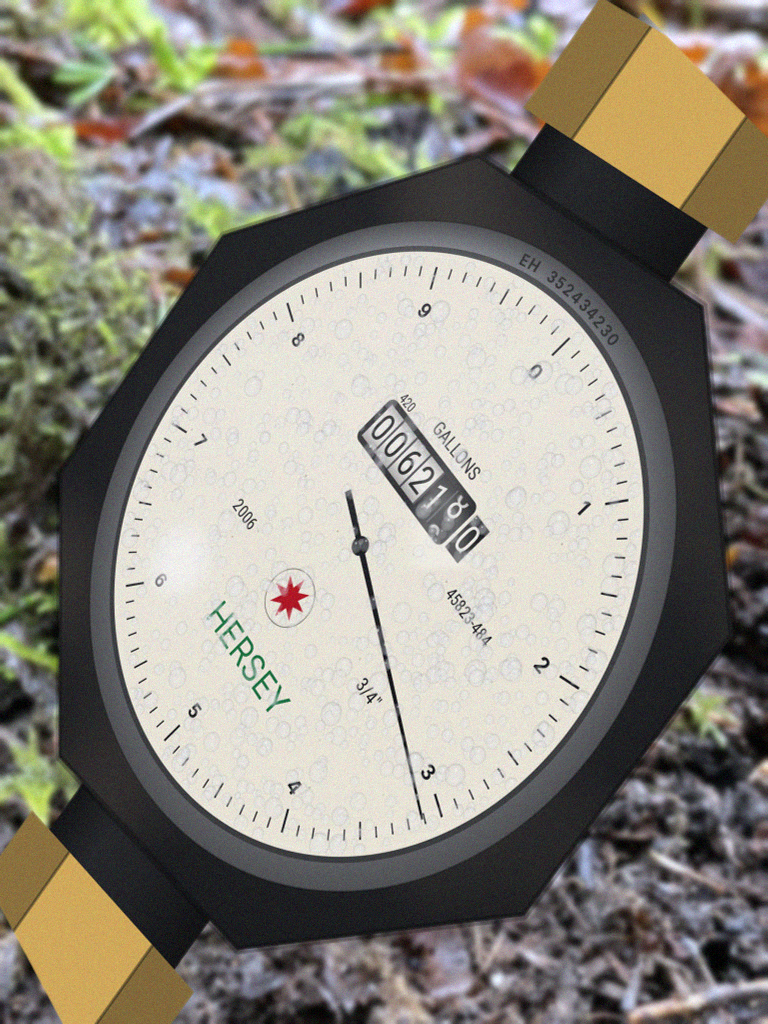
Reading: 62183.1 gal
